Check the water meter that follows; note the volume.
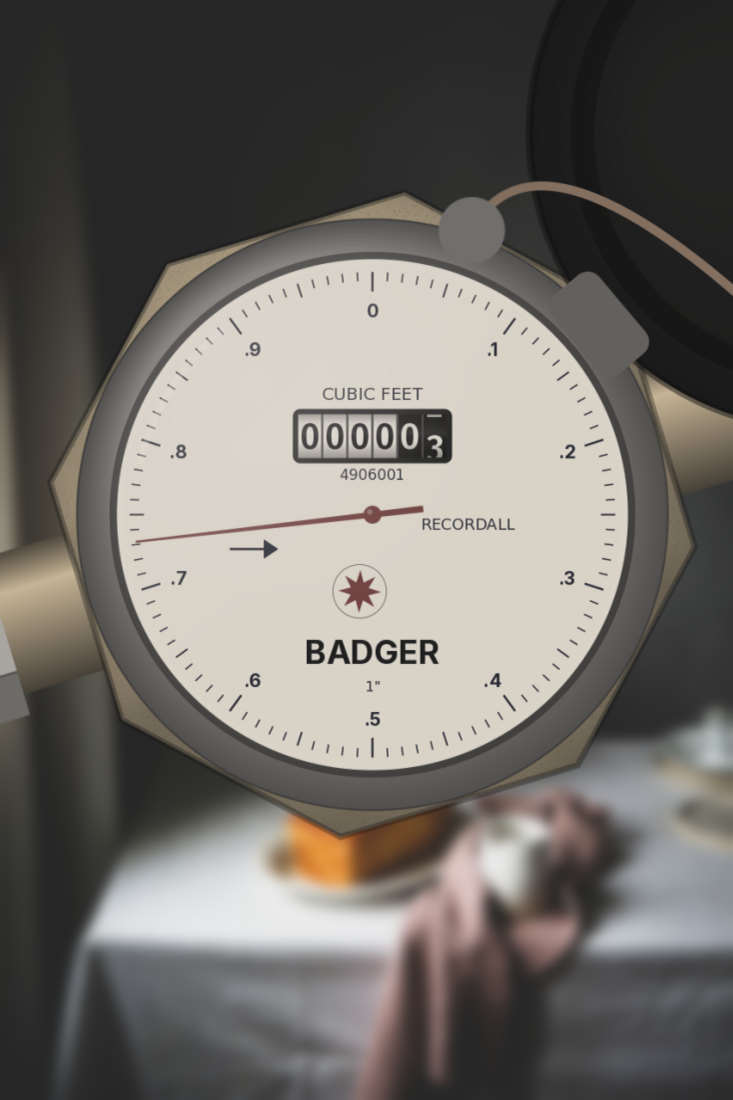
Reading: 2.73 ft³
